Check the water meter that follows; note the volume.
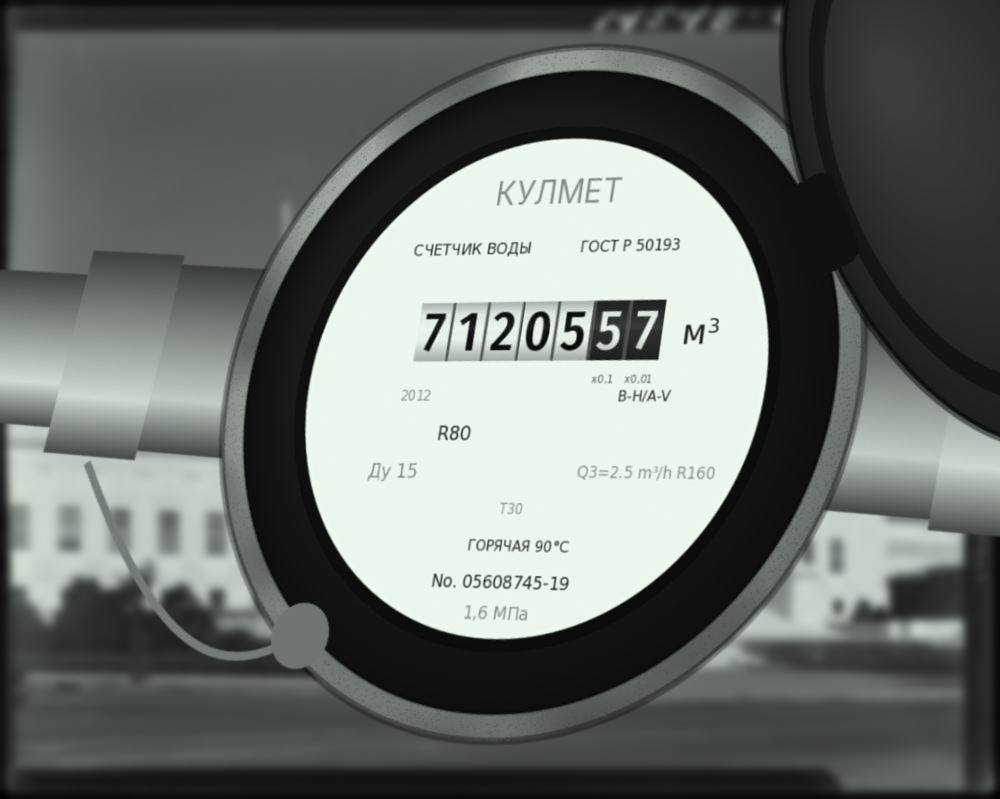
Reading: 71205.57 m³
